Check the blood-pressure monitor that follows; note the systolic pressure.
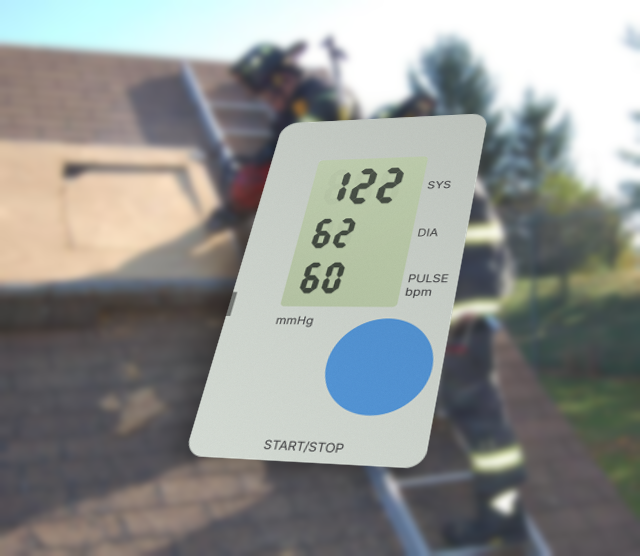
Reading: 122 mmHg
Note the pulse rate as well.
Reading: 60 bpm
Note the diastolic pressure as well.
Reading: 62 mmHg
